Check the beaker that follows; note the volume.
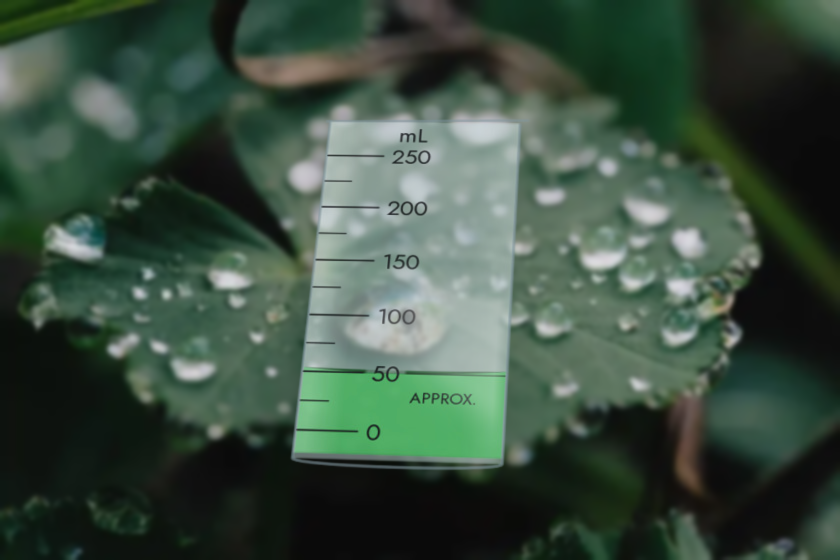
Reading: 50 mL
